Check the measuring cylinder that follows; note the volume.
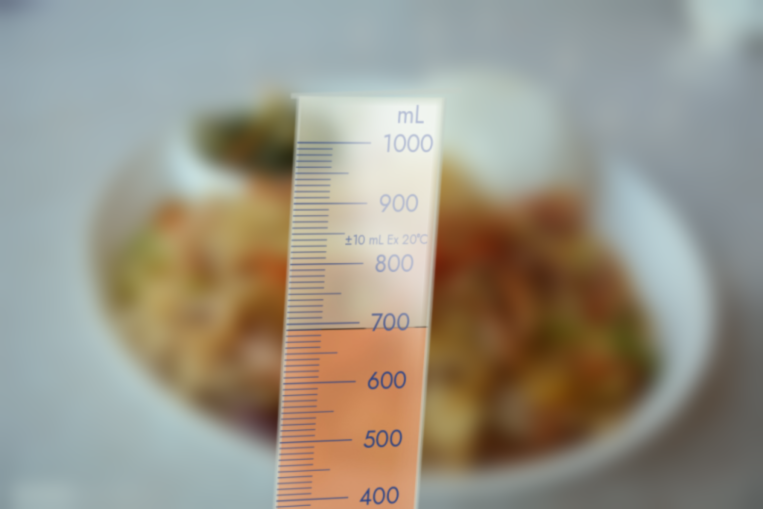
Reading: 690 mL
